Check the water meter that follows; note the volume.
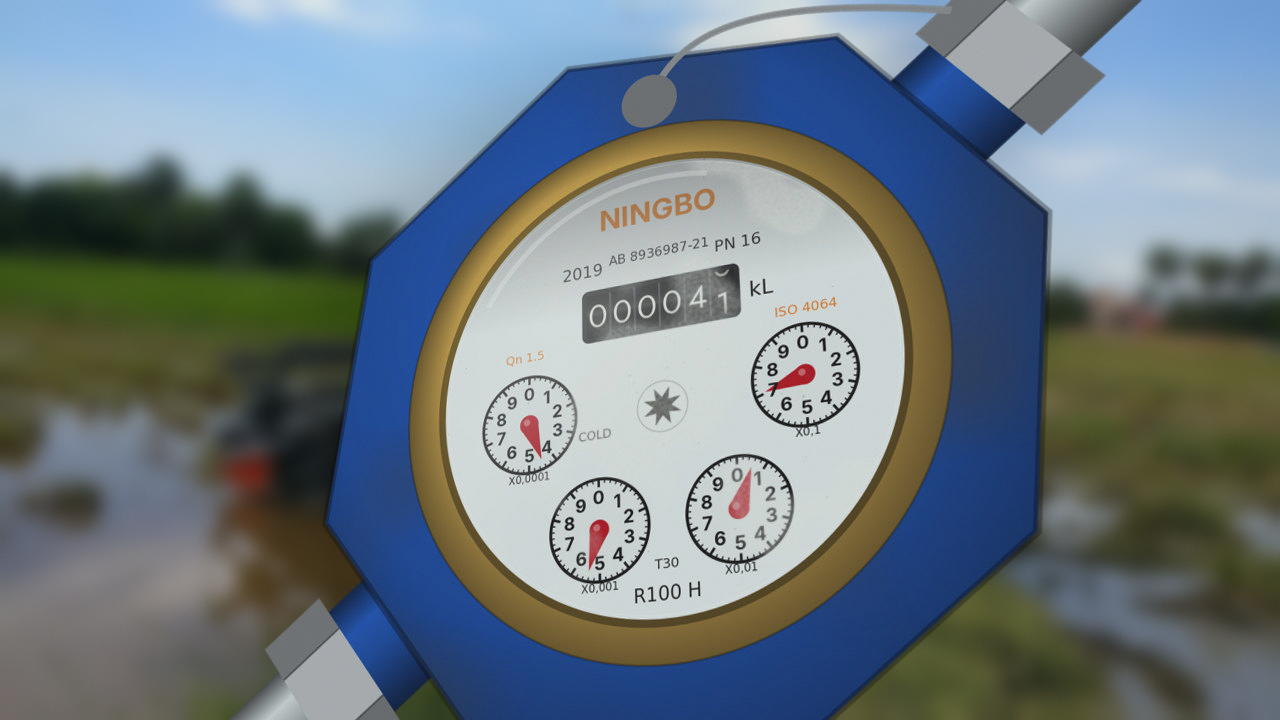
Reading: 40.7054 kL
